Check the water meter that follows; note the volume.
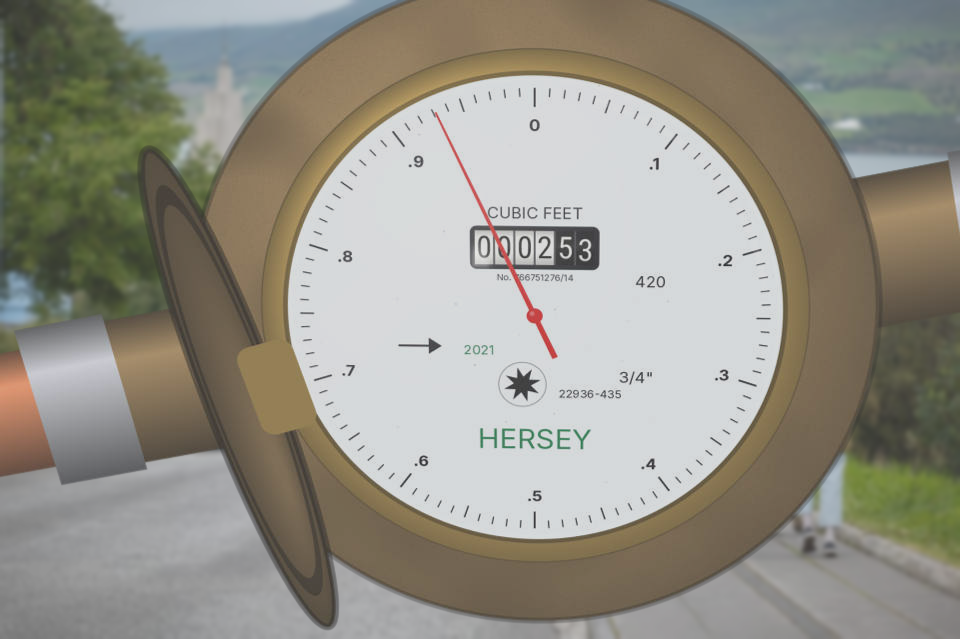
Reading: 252.93 ft³
